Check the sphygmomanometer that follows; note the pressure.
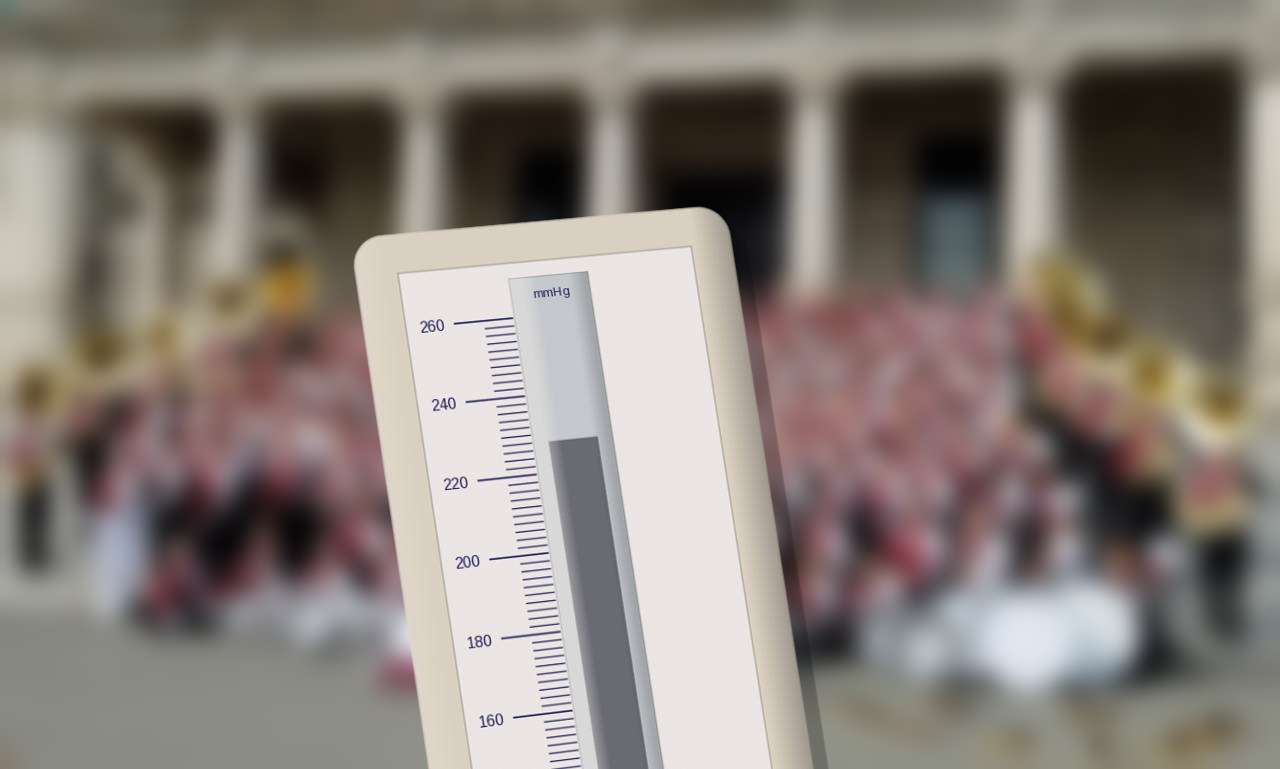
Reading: 228 mmHg
